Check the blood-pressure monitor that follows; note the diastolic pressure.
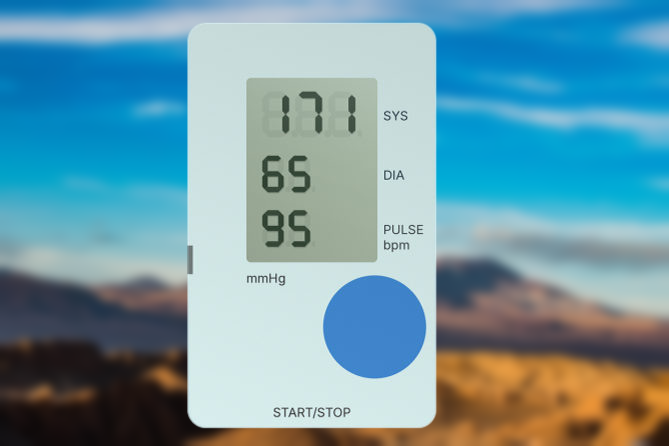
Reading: 65 mmHg
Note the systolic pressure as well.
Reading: 171 mmHg
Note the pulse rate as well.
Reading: 95 bpm
